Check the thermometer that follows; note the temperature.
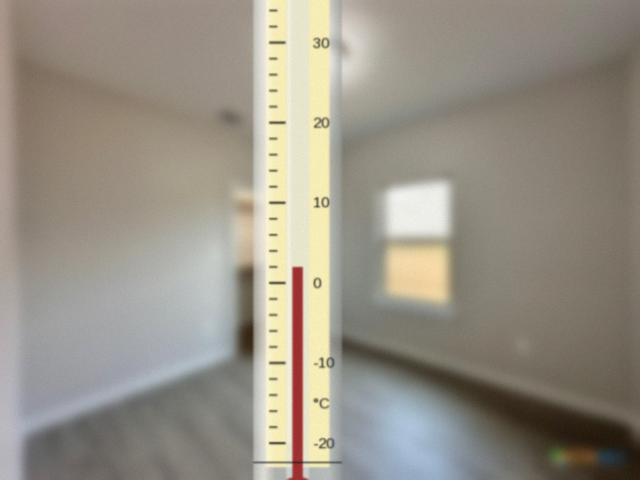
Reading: 2 °C
